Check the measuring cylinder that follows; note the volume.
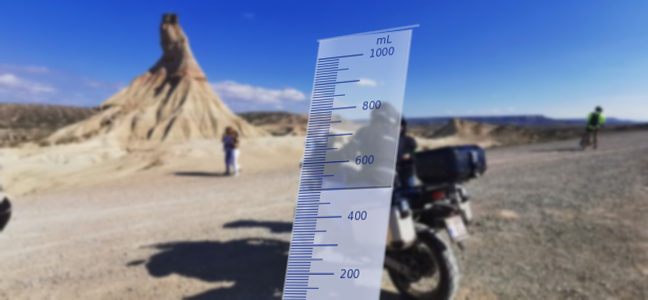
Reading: 500 mL
